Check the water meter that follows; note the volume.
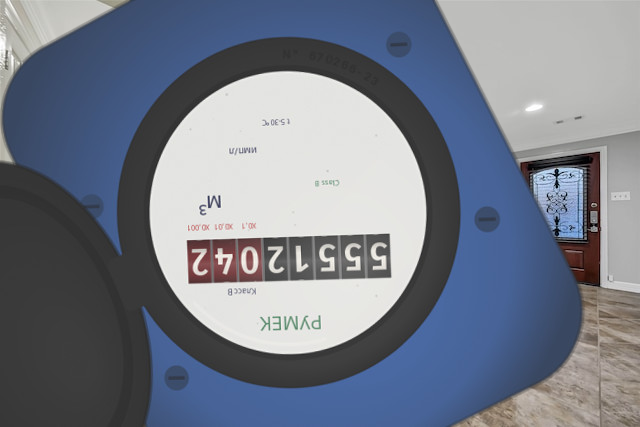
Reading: 55512.042 m³
